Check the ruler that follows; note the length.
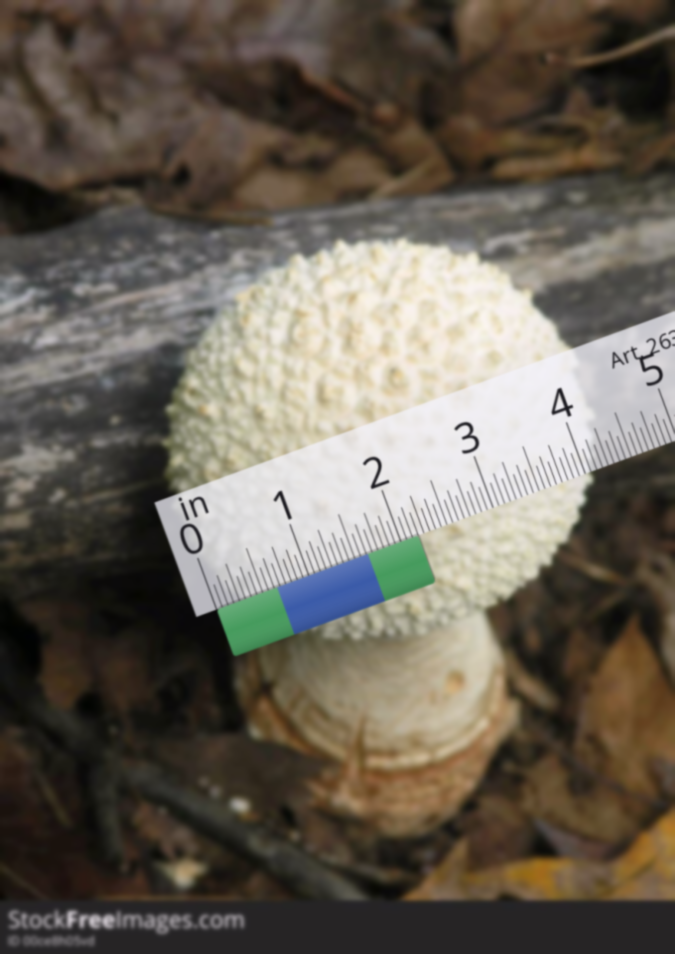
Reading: 2.1875 in
